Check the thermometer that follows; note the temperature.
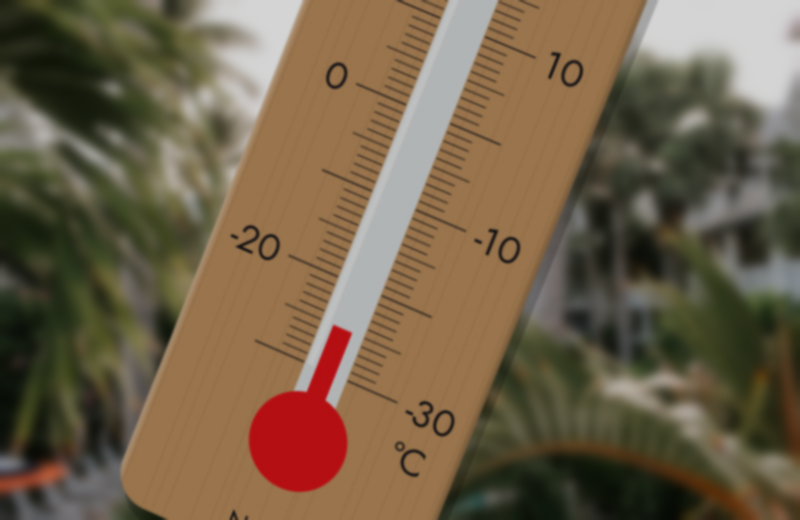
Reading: -25 °C
